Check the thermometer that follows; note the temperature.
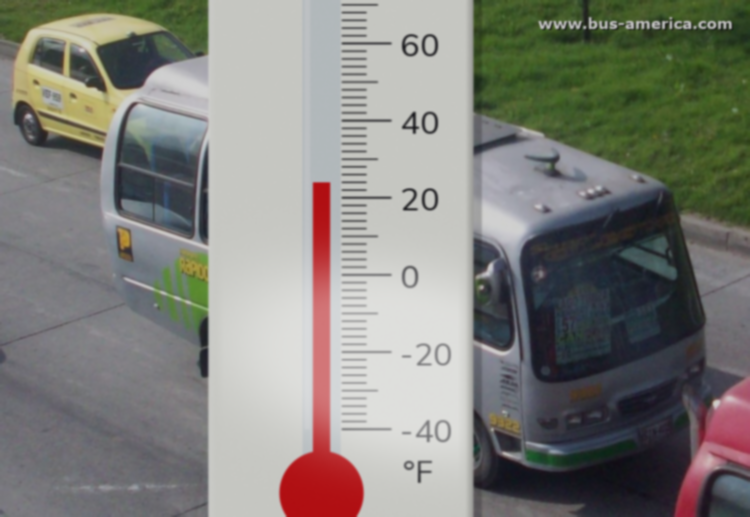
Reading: 24 °F
